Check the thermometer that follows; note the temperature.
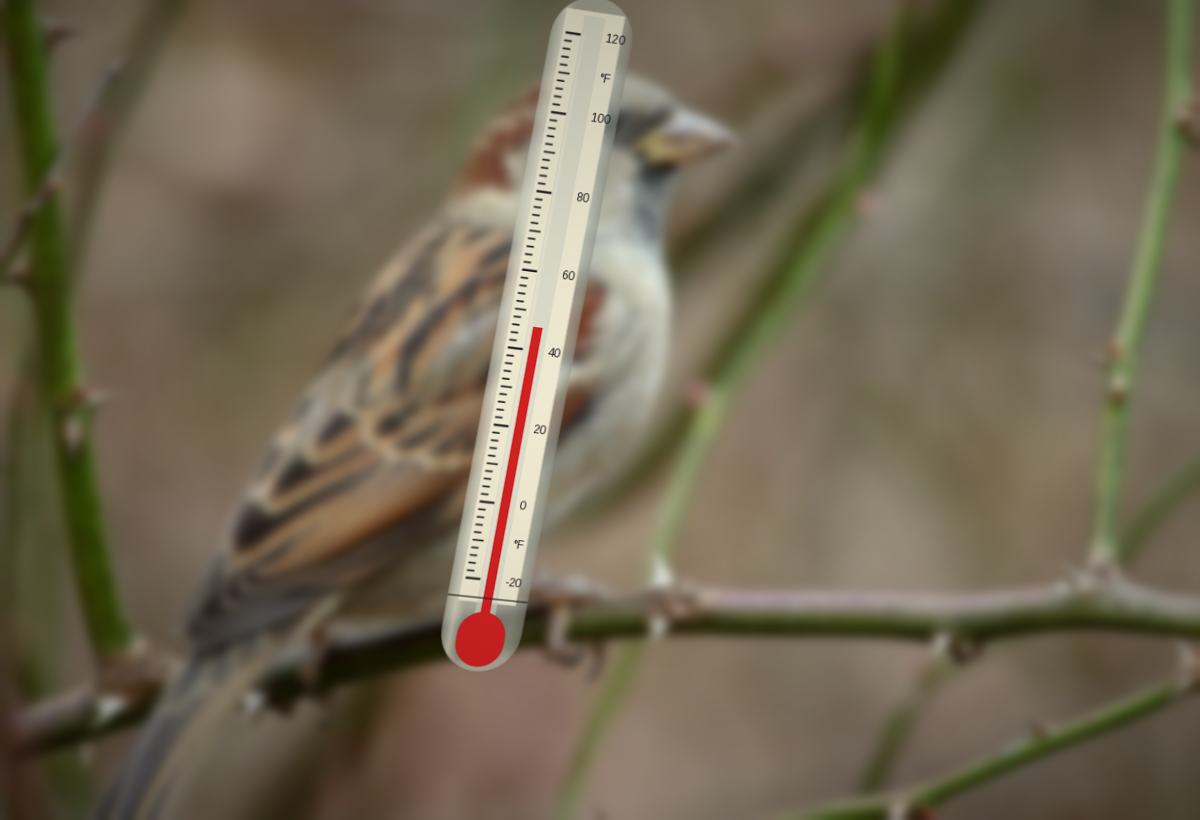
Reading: 46 °F
